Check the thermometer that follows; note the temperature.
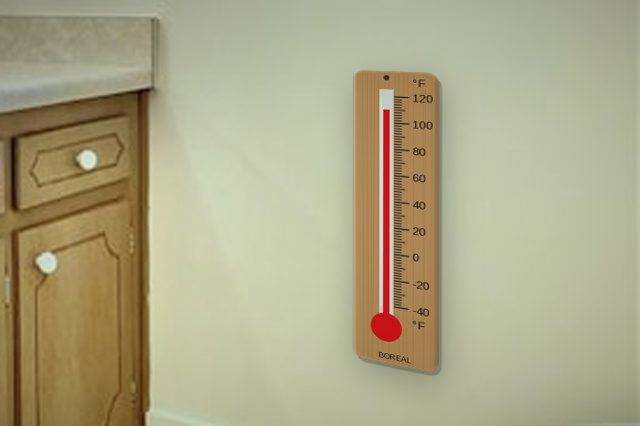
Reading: 110 °F
